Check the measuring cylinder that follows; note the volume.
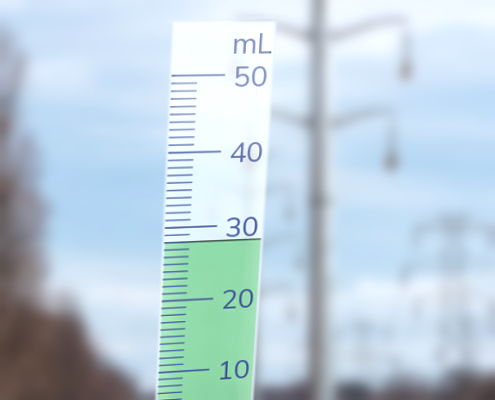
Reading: 28 mL
